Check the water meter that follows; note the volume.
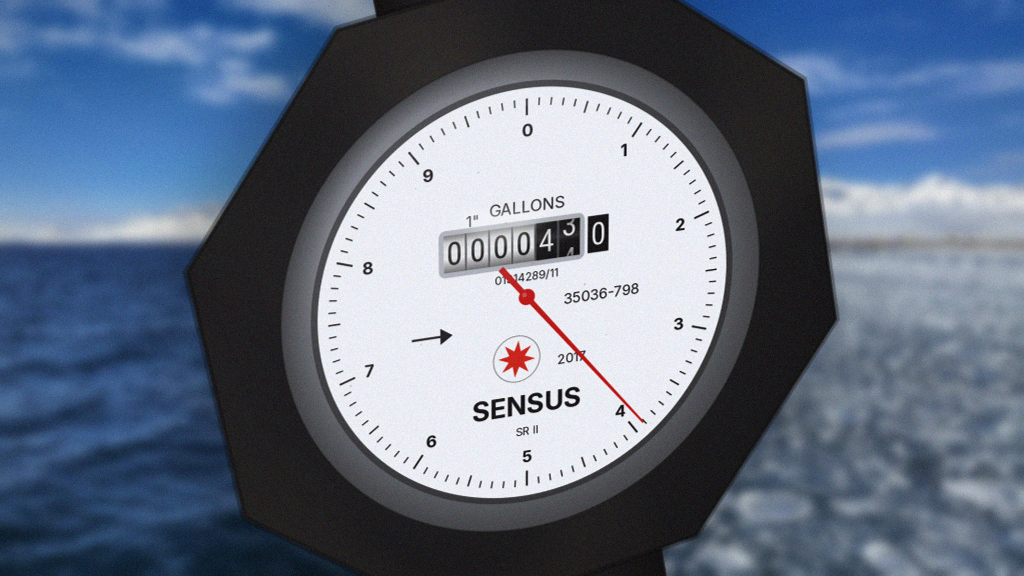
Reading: 433.9 gal
